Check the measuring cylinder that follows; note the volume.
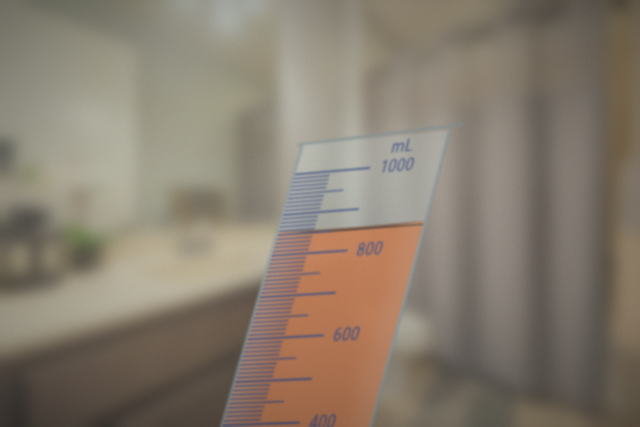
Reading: 850 mL
